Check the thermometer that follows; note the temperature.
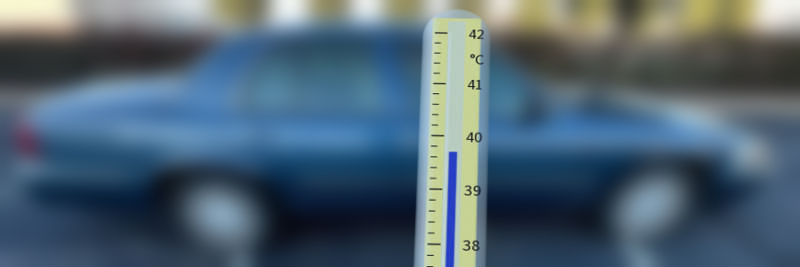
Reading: 39.7 °C
